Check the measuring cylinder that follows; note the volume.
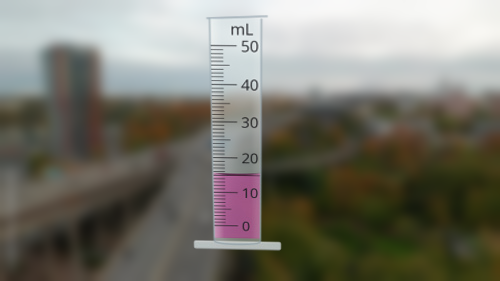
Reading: 15 mL
